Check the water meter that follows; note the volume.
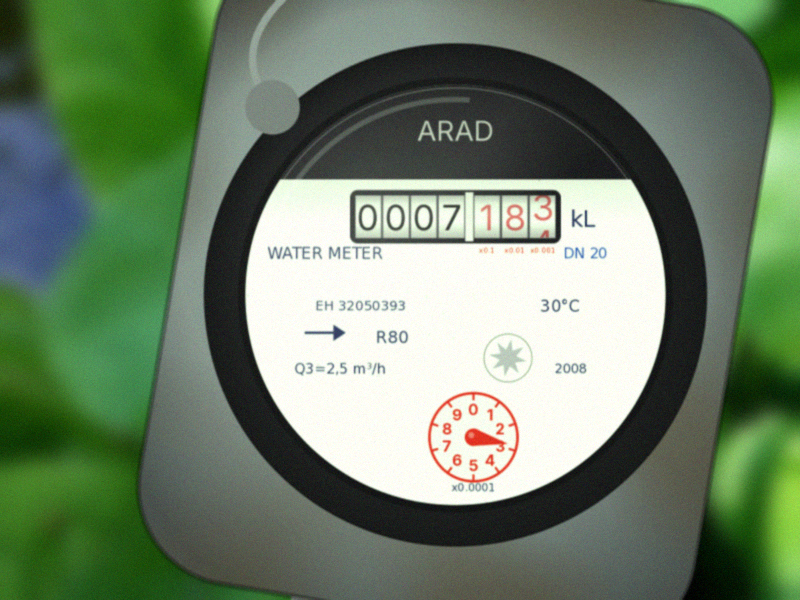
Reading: 7.1832 kL
